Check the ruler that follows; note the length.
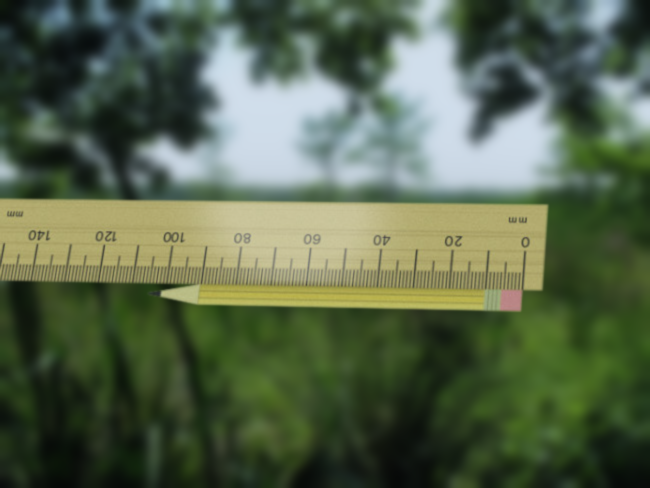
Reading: 105 mm
